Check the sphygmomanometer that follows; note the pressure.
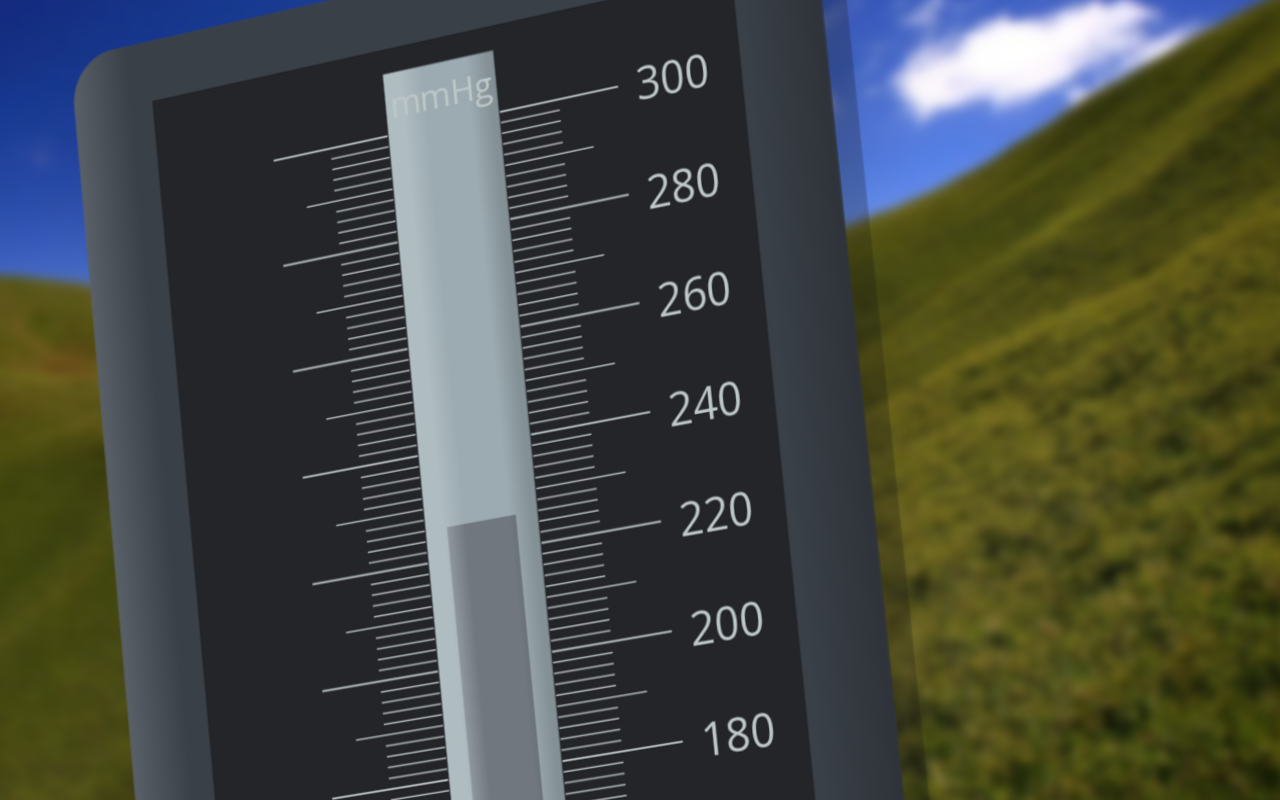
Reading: 226 mmHg
